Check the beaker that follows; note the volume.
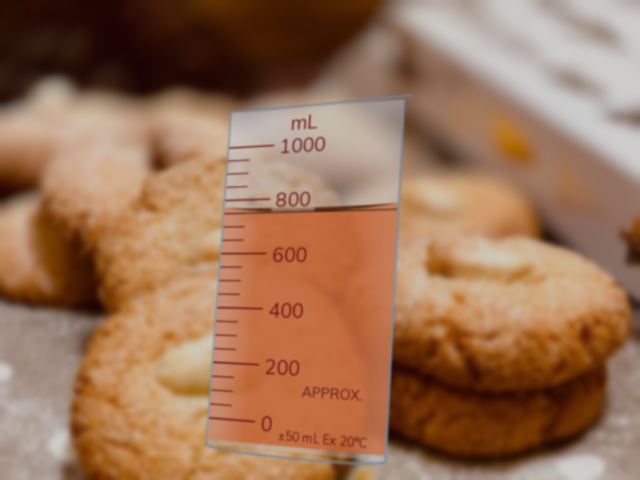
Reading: 750 mL
